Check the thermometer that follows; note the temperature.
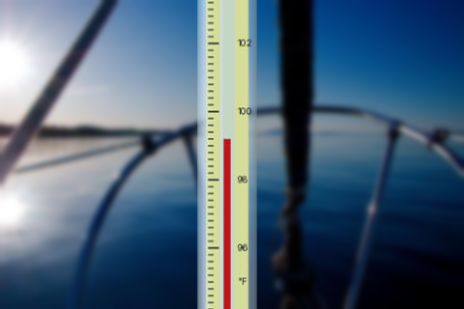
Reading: 99.2 °F
